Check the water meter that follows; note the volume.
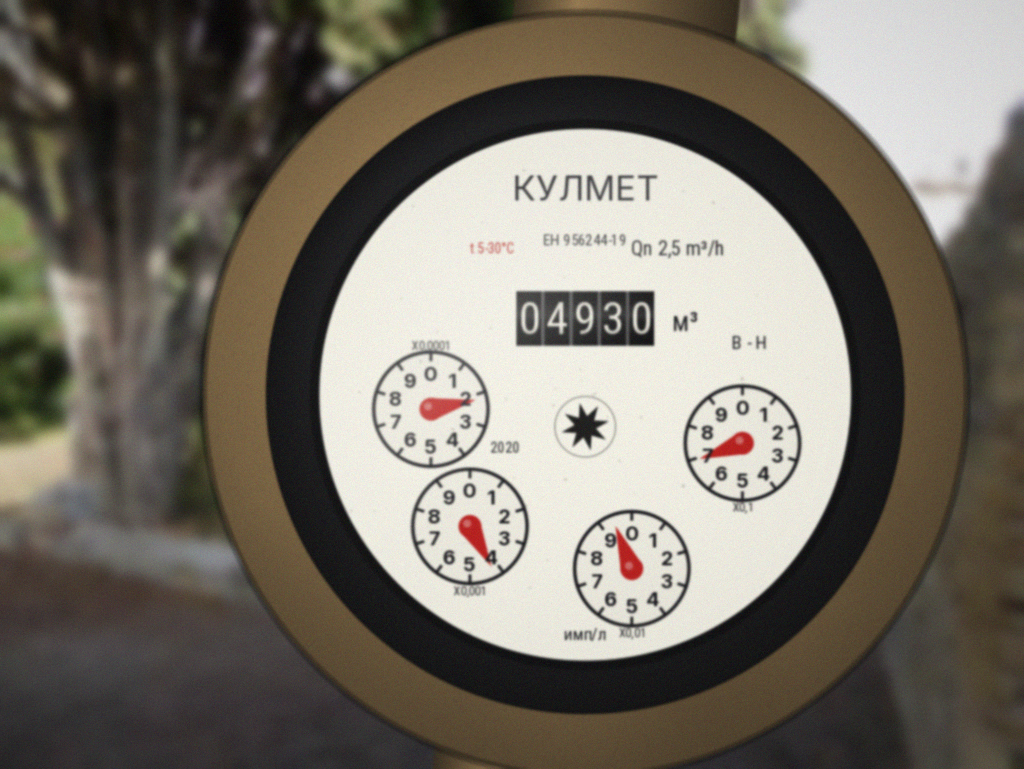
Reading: 4930.6942 m³
